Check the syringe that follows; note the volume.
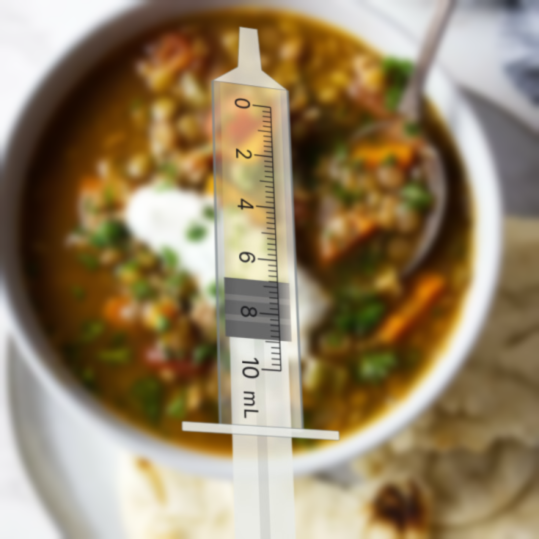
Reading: 6.8 mL
